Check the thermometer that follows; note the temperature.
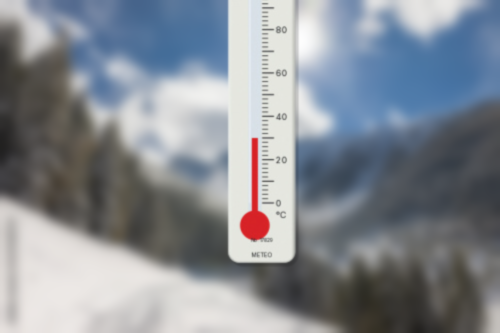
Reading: 30 °C
